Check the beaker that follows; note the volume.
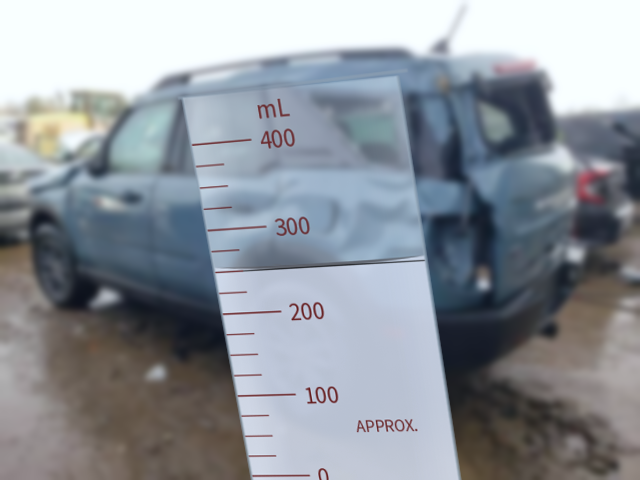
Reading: 250 mL
